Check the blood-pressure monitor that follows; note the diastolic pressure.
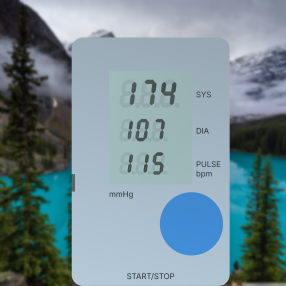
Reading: 107 mmHg
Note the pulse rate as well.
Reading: 115 bpm
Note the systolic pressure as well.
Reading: 174 mmHg
